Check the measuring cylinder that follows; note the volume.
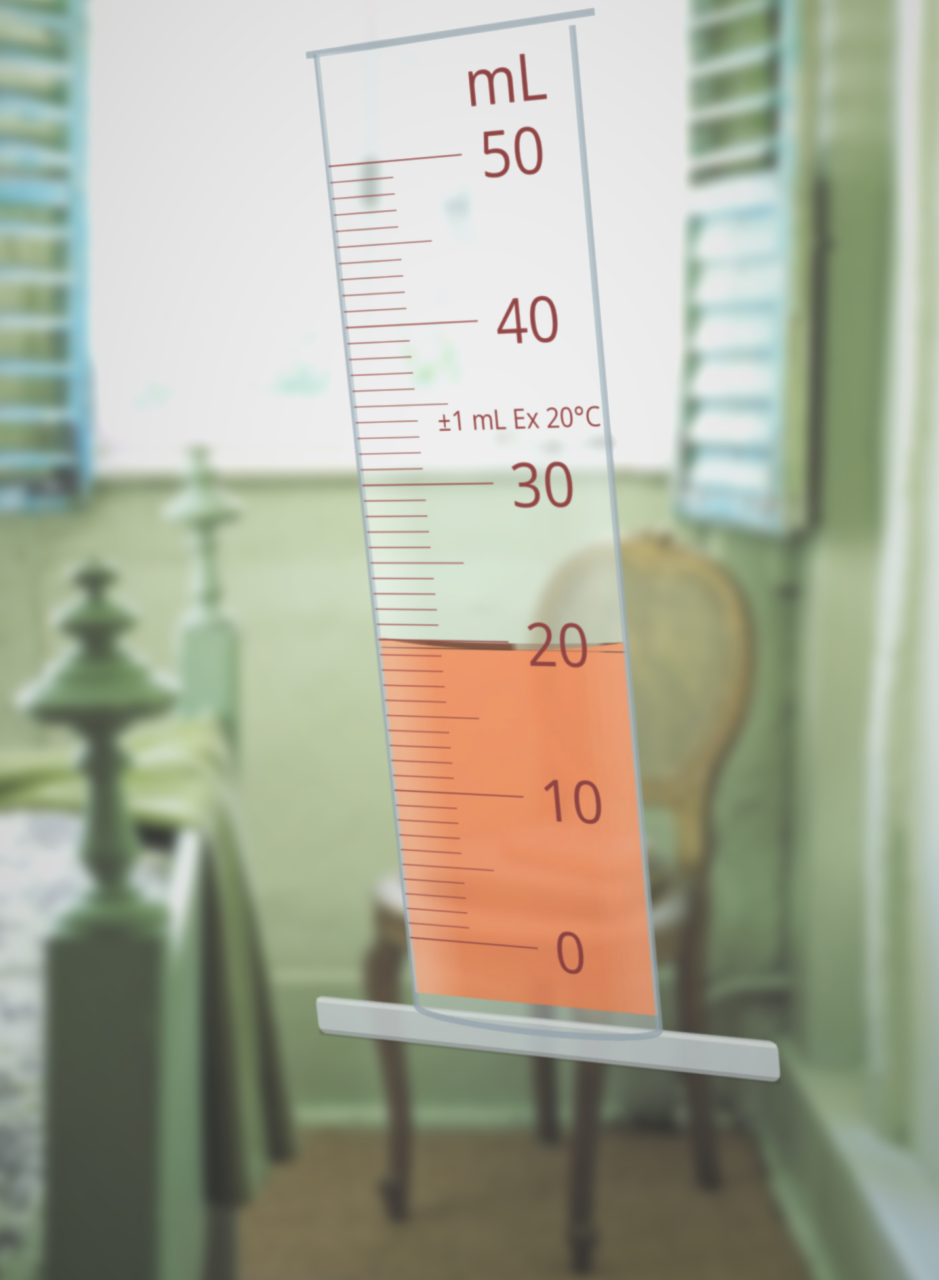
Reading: 19.5 mL
